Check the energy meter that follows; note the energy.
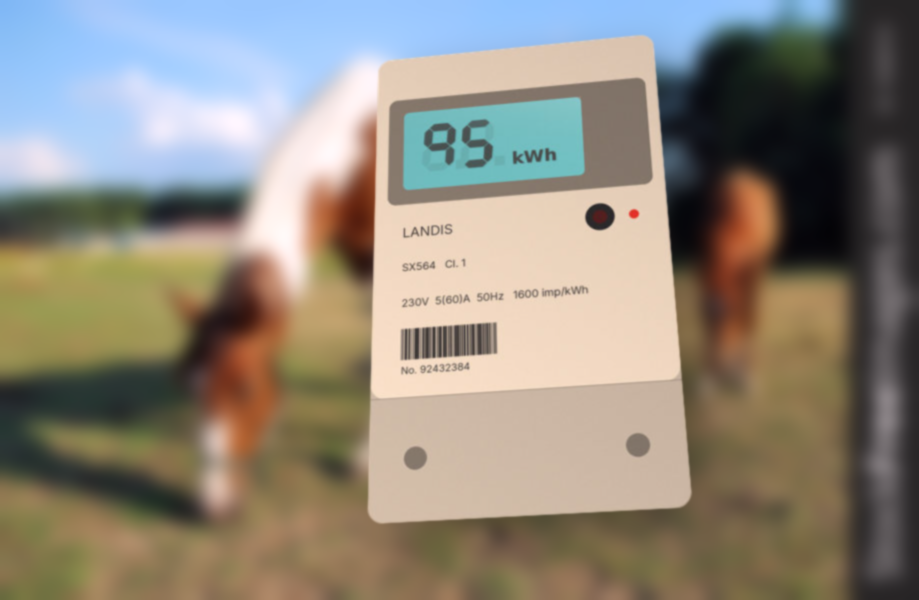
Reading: 95 kWh
